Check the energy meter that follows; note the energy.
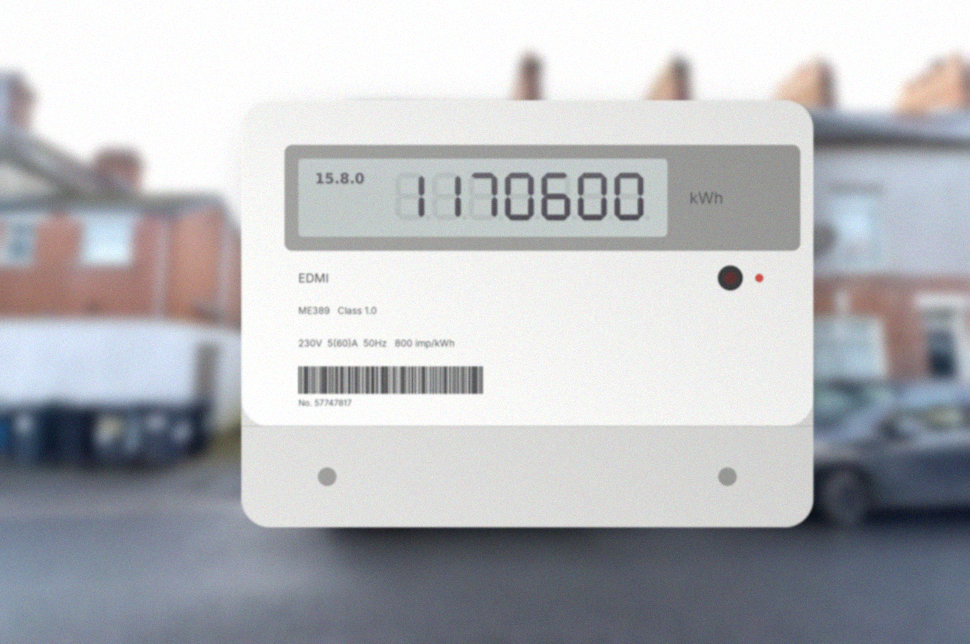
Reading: 1170600 kWh
